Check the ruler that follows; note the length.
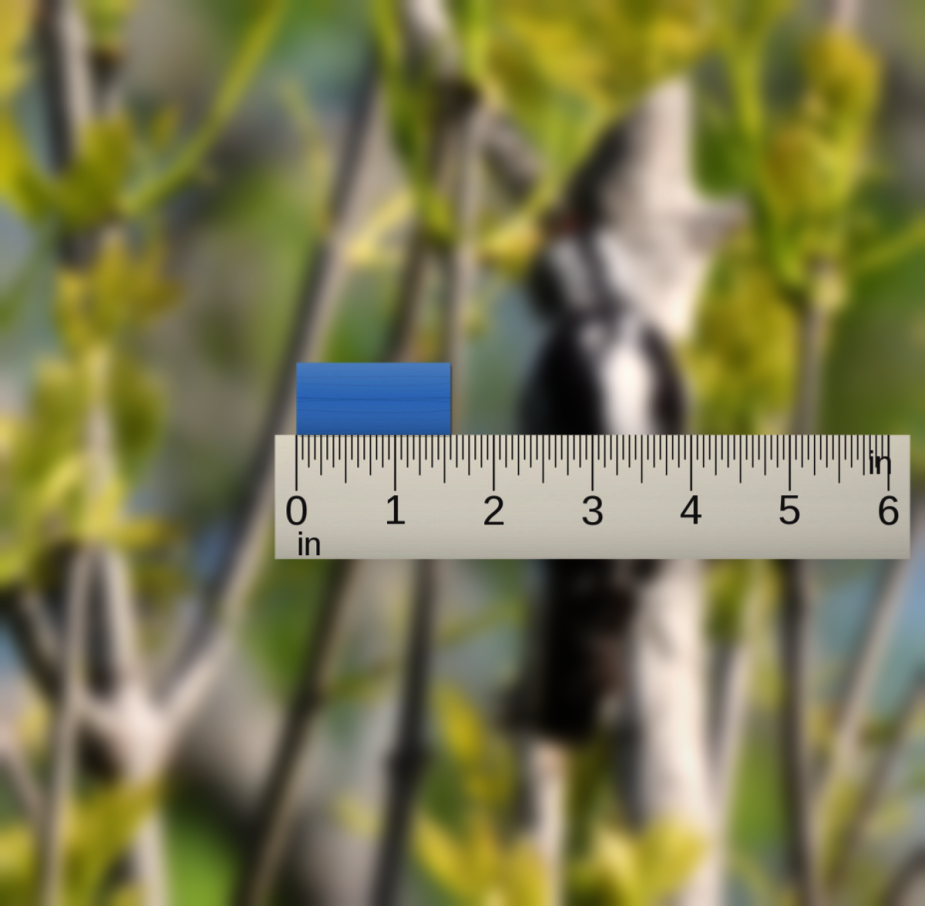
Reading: 1.5625 in
